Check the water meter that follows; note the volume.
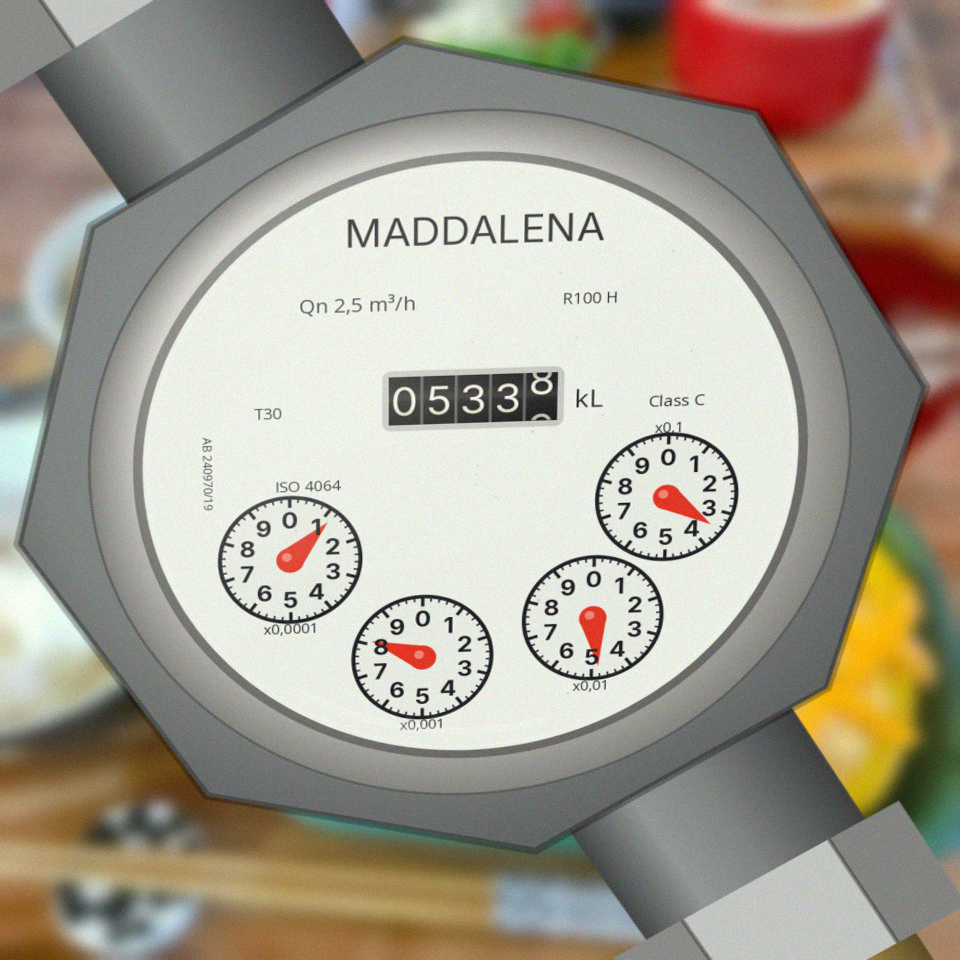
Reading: 5338.3481 kL
